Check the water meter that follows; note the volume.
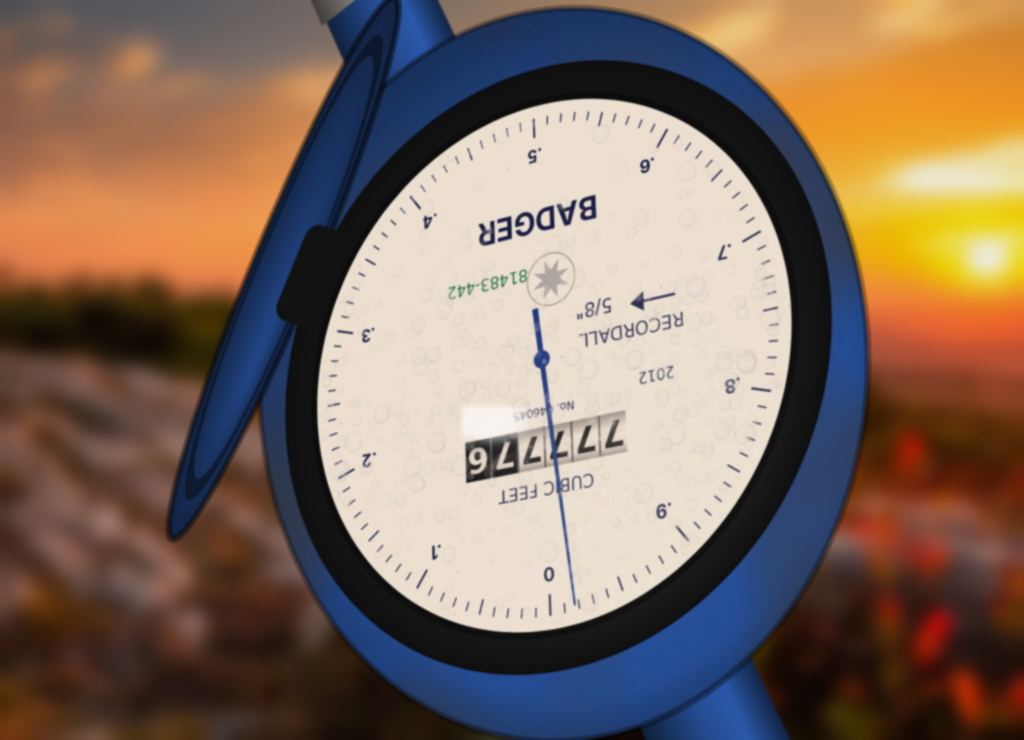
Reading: 777775.98 ft³
